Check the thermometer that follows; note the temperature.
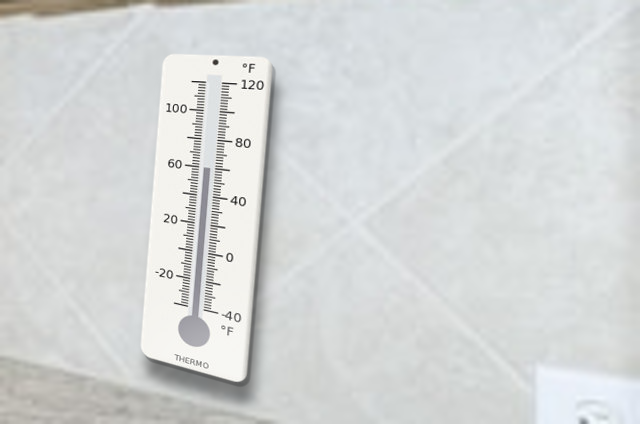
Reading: 60 °F
